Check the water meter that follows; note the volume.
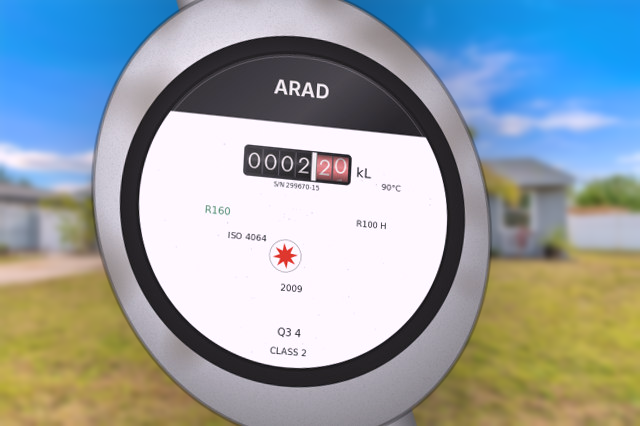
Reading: 2.20 kL
